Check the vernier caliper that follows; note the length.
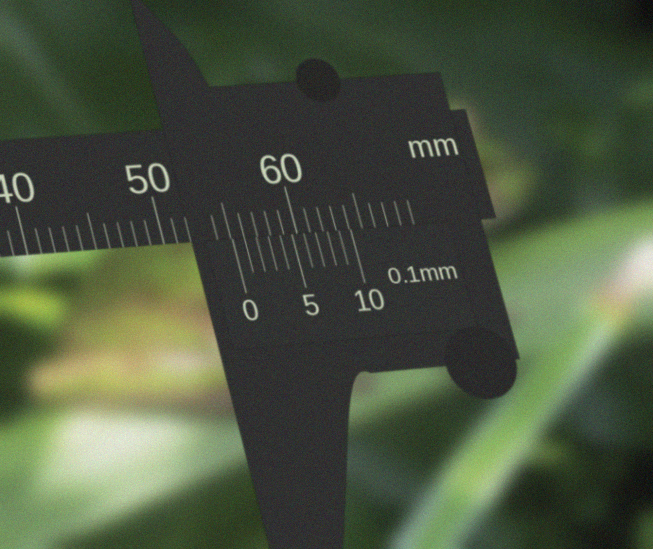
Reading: 55.1 mm
